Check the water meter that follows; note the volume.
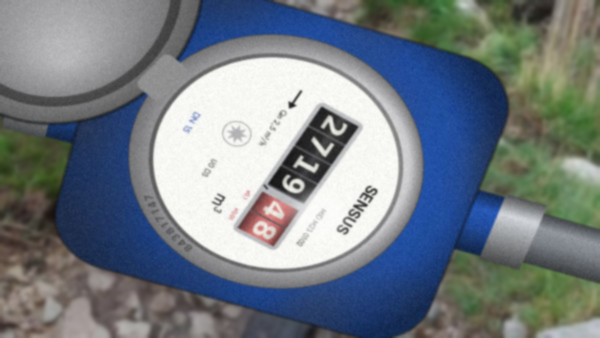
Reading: 2719.48 m³
